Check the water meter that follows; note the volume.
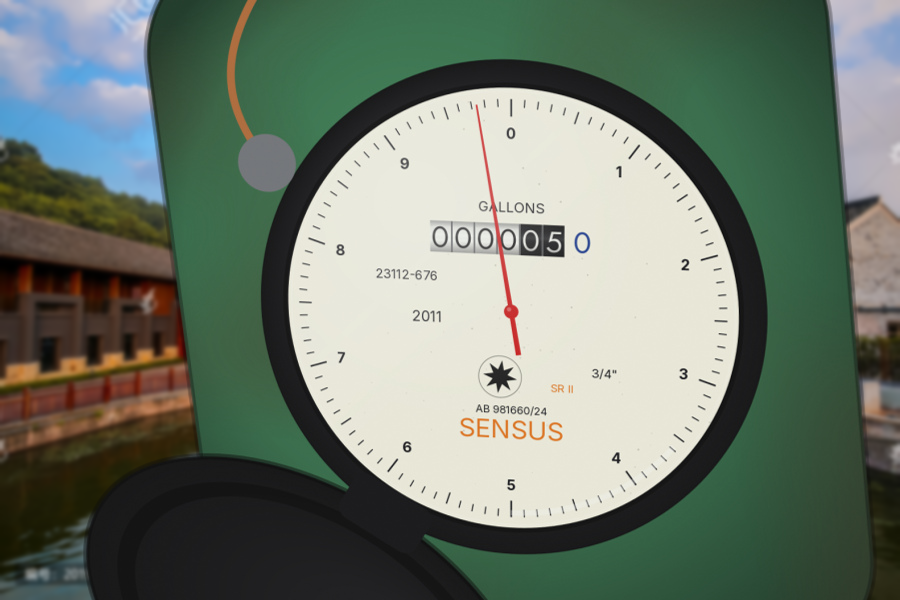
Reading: 49.7 gal
